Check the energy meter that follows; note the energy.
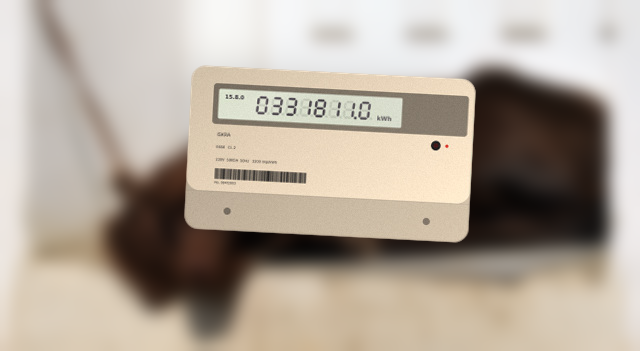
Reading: 331811.0 kWh
